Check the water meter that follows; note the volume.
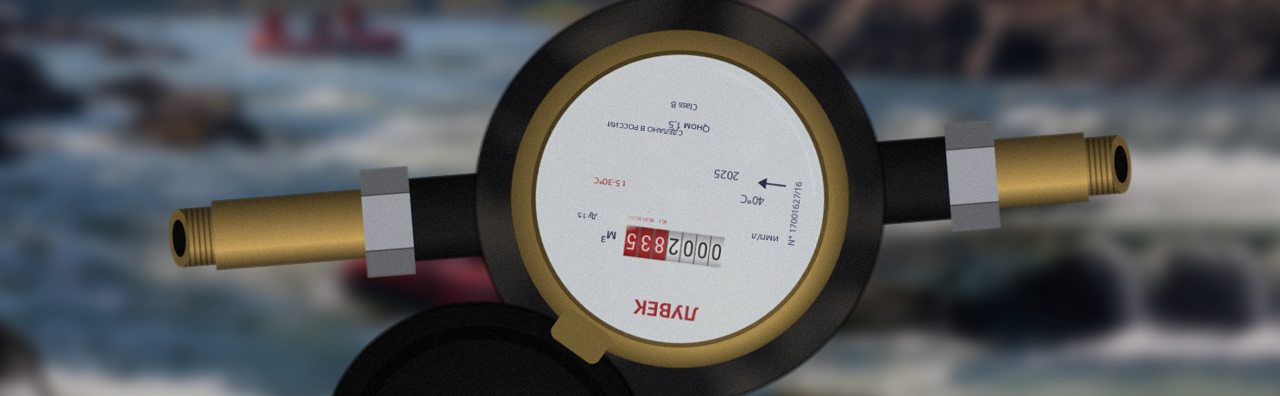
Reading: 2.835 m³
